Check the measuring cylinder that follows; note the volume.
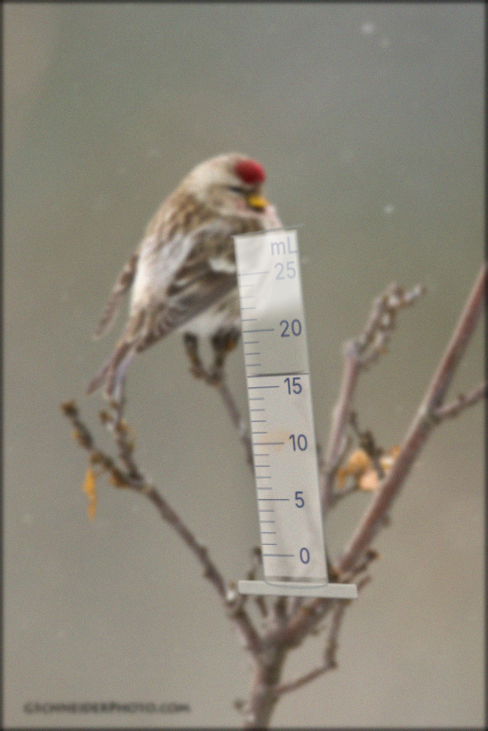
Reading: 16 mL
